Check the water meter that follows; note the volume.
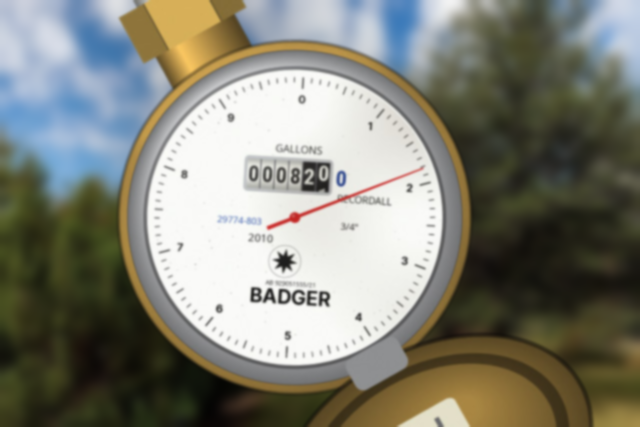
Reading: 8201.8 gal
